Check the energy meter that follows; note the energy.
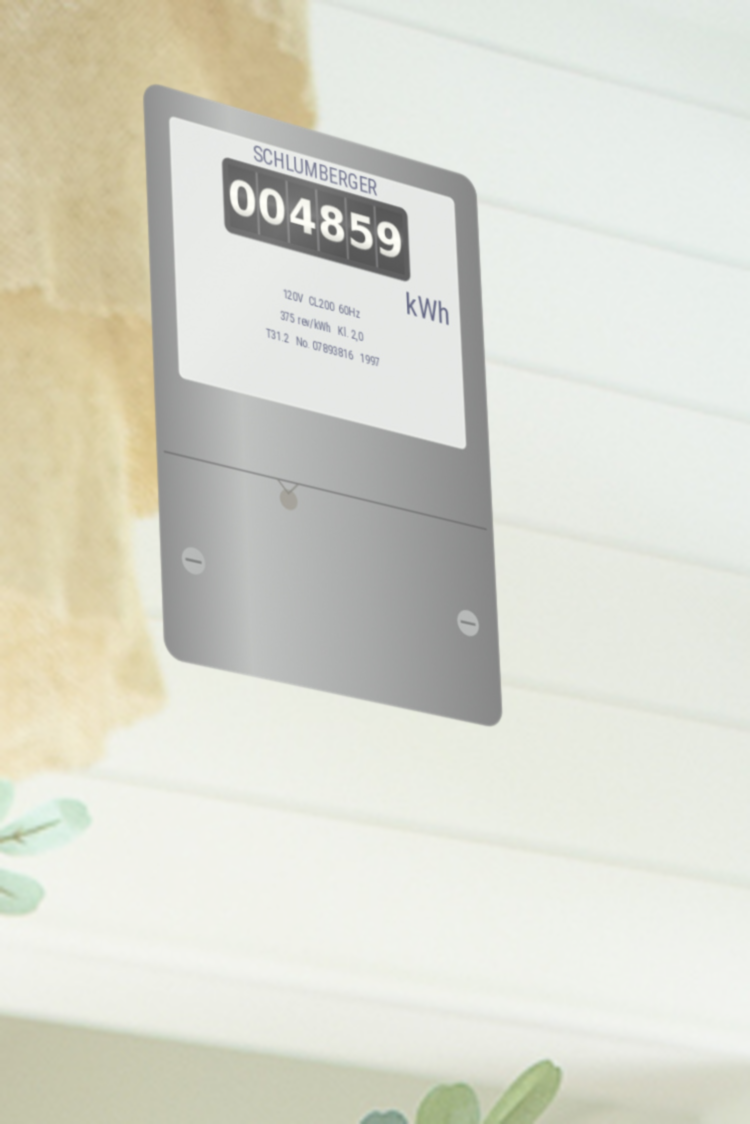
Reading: 4859 kWh
